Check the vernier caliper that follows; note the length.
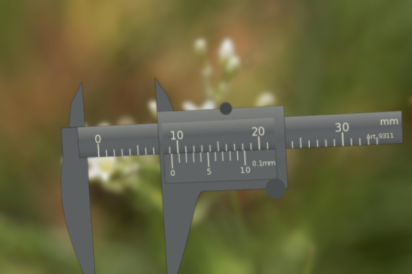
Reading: 9.2 mm
